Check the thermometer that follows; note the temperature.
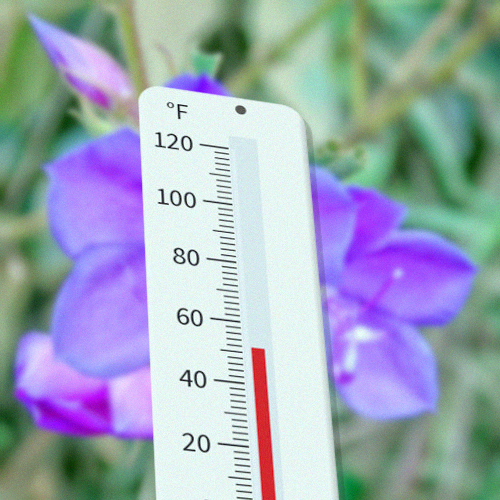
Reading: 52 °F
